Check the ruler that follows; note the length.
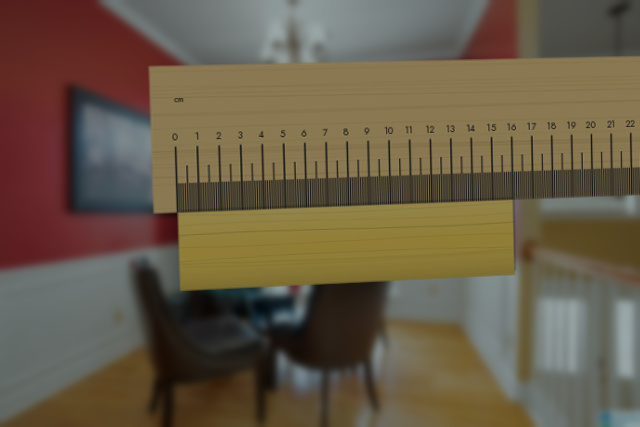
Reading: 16 cm
